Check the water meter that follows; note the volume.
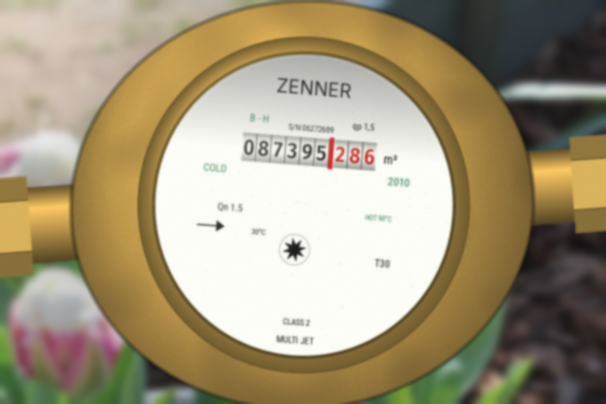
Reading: 87395.286 m³
